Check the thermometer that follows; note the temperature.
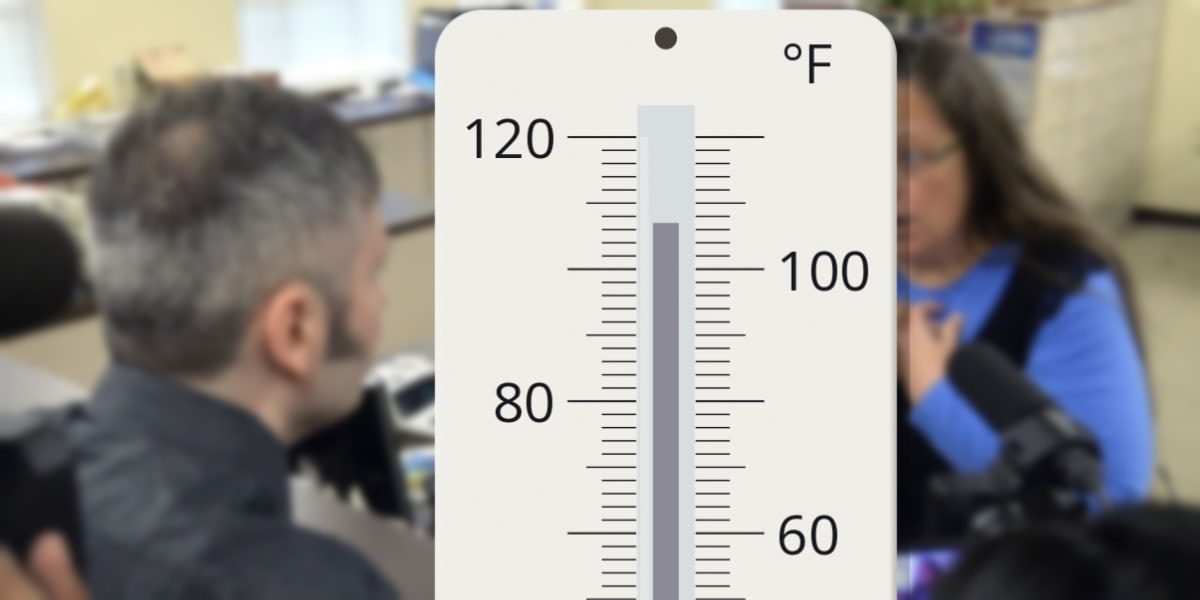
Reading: 107 °F
